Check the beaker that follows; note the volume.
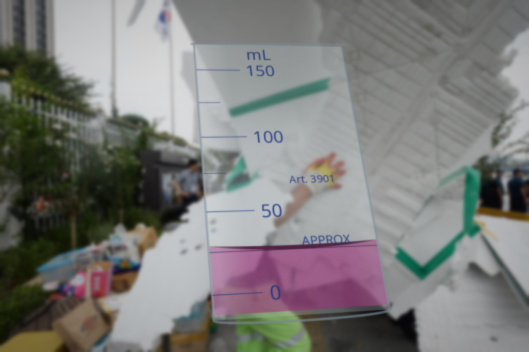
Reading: 25 mL
